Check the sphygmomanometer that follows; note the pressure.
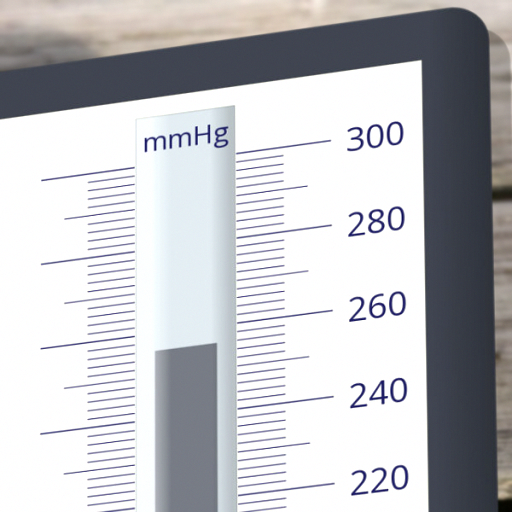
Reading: 256 mmHg
